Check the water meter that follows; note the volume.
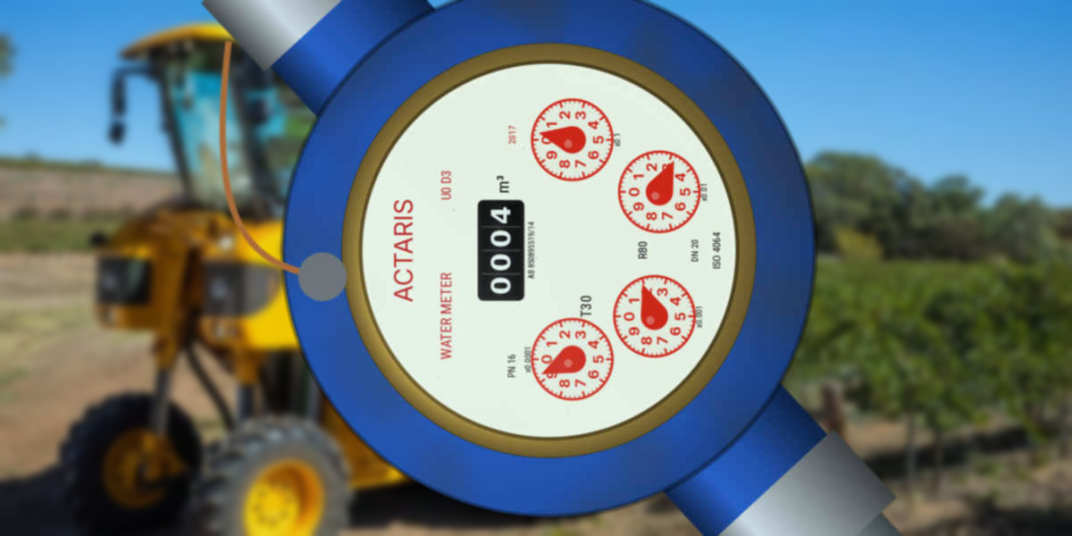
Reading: 4.0319 m³
